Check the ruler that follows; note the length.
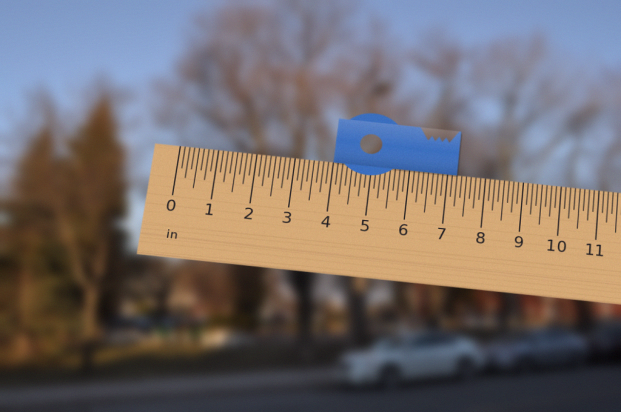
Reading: 3.25 in
